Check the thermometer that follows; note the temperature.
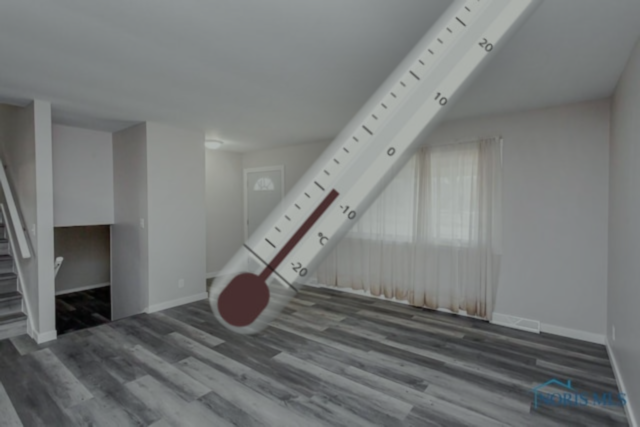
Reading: -9 °C
